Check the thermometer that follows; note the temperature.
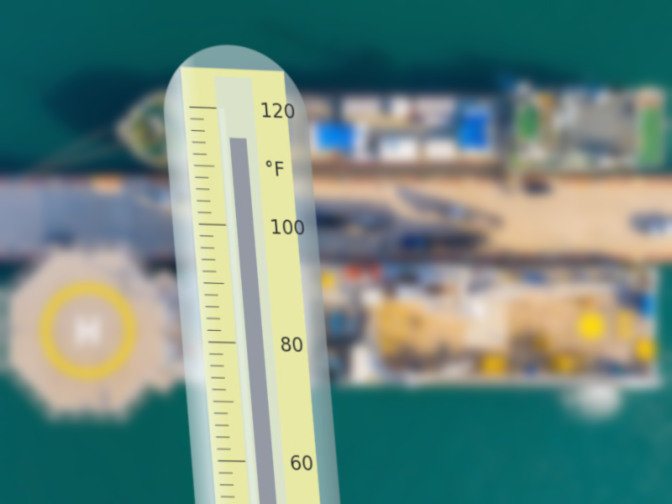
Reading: 115 °F
